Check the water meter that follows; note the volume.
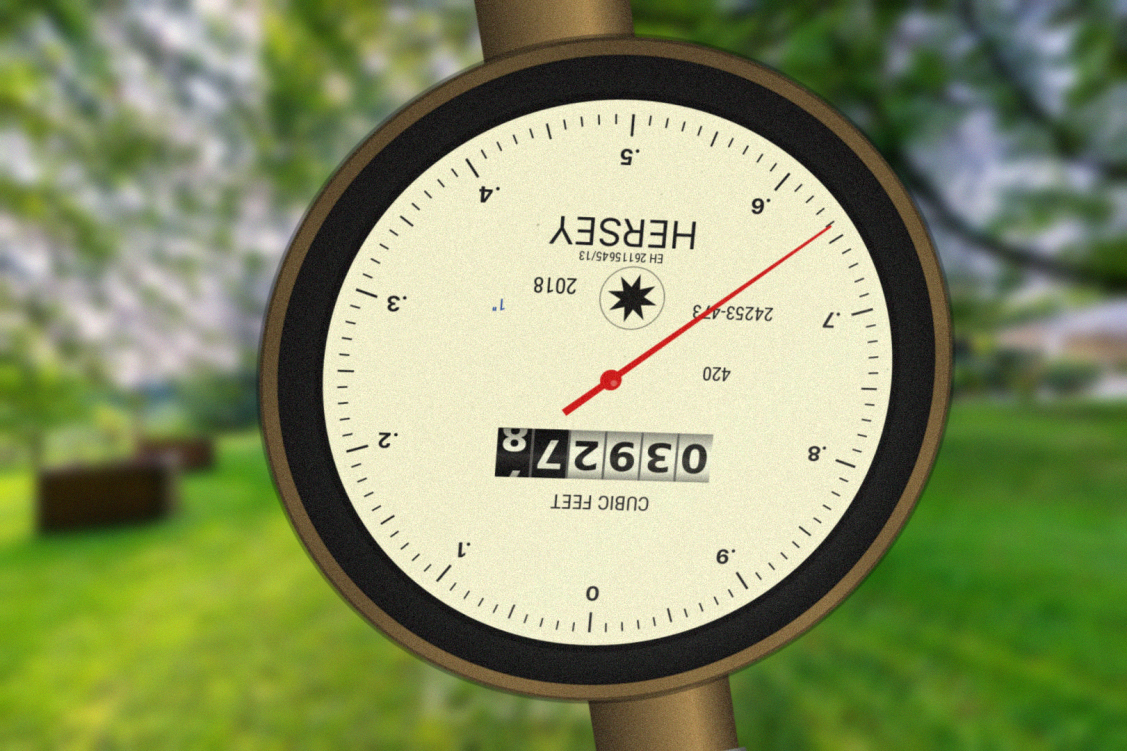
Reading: 39277.64 ft³
